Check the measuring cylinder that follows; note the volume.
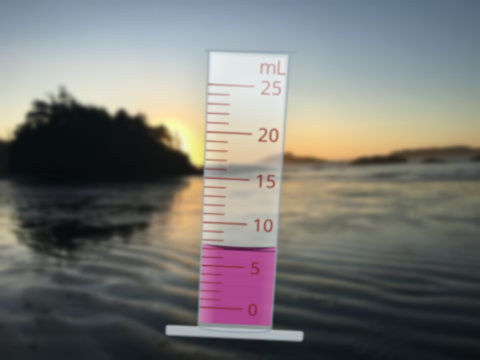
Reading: 7 mL
